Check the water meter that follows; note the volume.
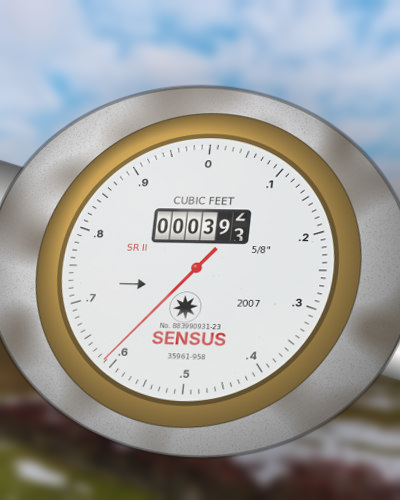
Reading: 392.61 ft³
